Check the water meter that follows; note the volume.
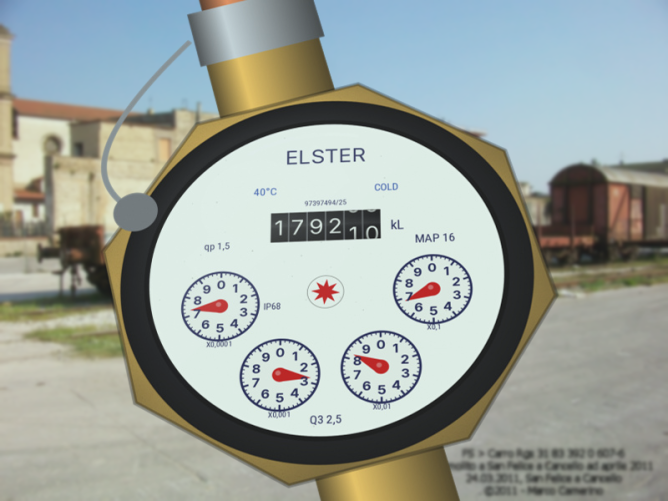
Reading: 179209.6827 kL
